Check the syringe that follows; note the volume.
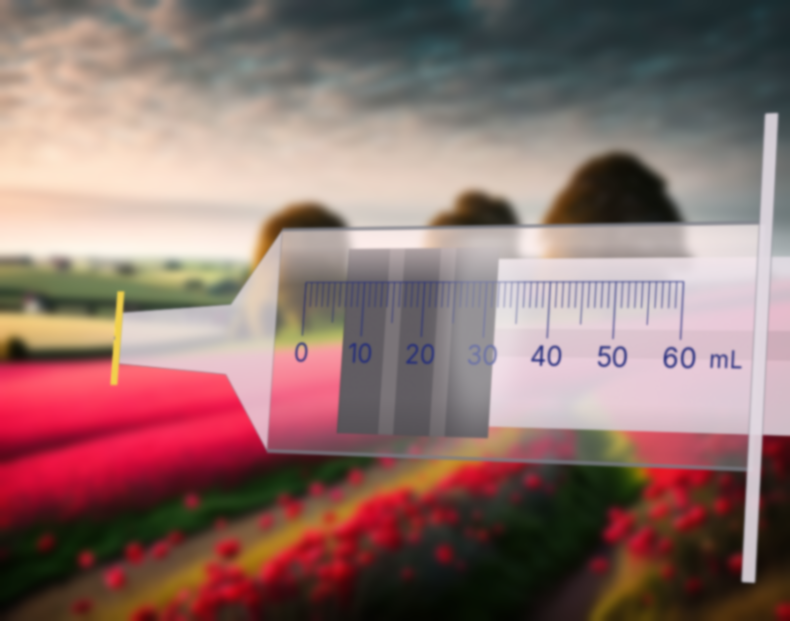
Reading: 7 mL
